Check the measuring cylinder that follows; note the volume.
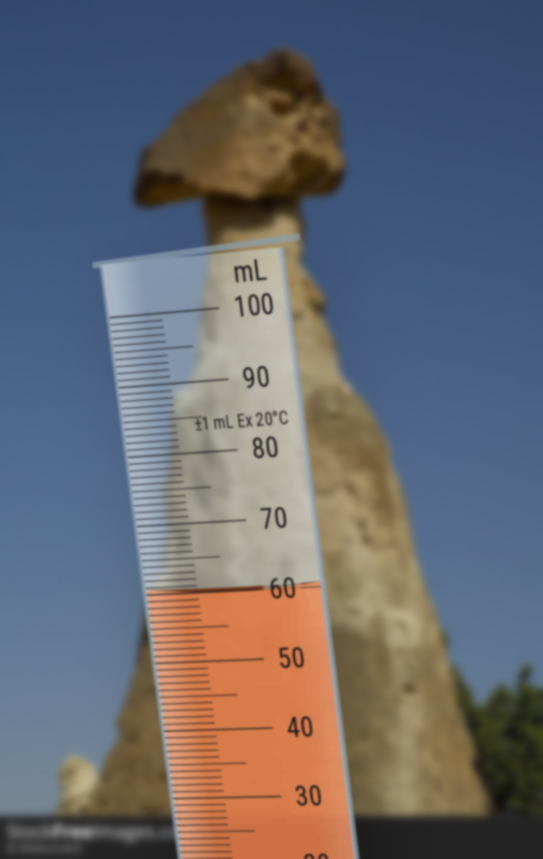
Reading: 60 mL
